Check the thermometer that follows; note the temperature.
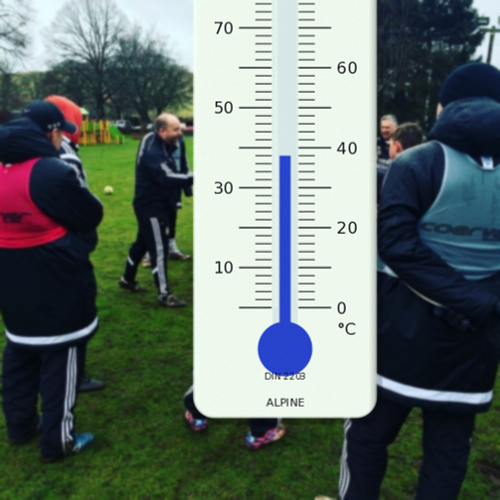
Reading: 38 °C
